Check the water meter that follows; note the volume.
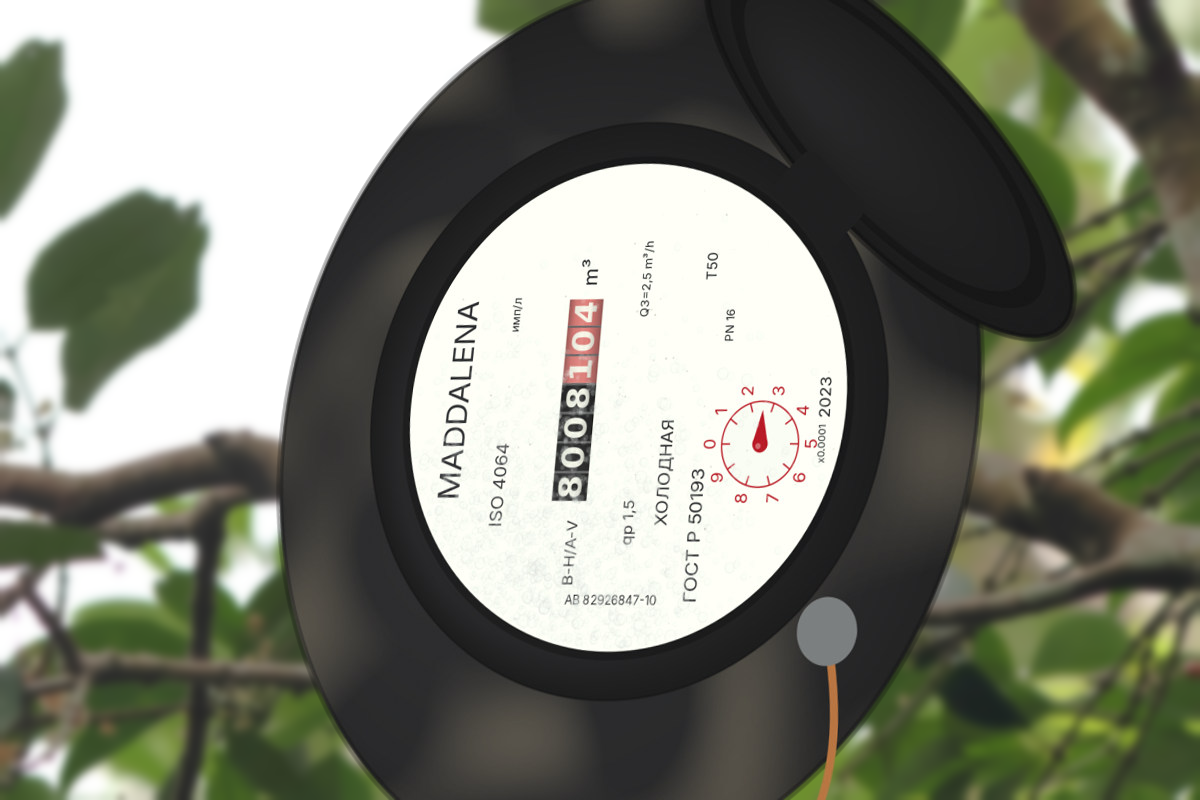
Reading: 8008.1042 m³
